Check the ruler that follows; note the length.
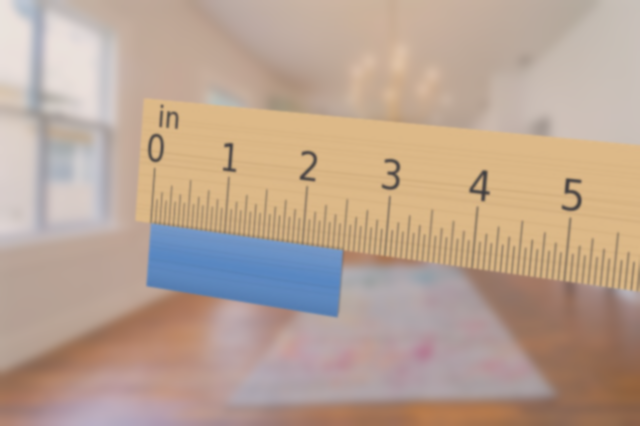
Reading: 2.5 in
